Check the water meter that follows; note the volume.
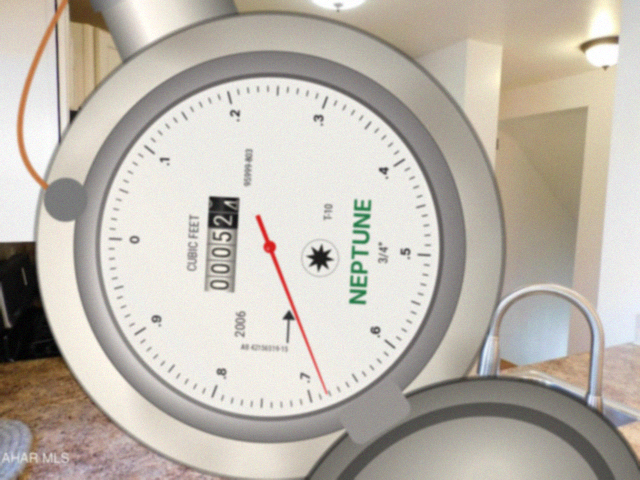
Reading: 523.68 ft³
